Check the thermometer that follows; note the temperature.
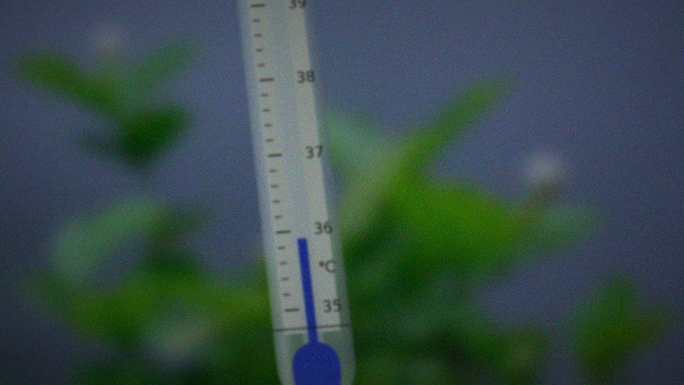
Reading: 35.9 °C
